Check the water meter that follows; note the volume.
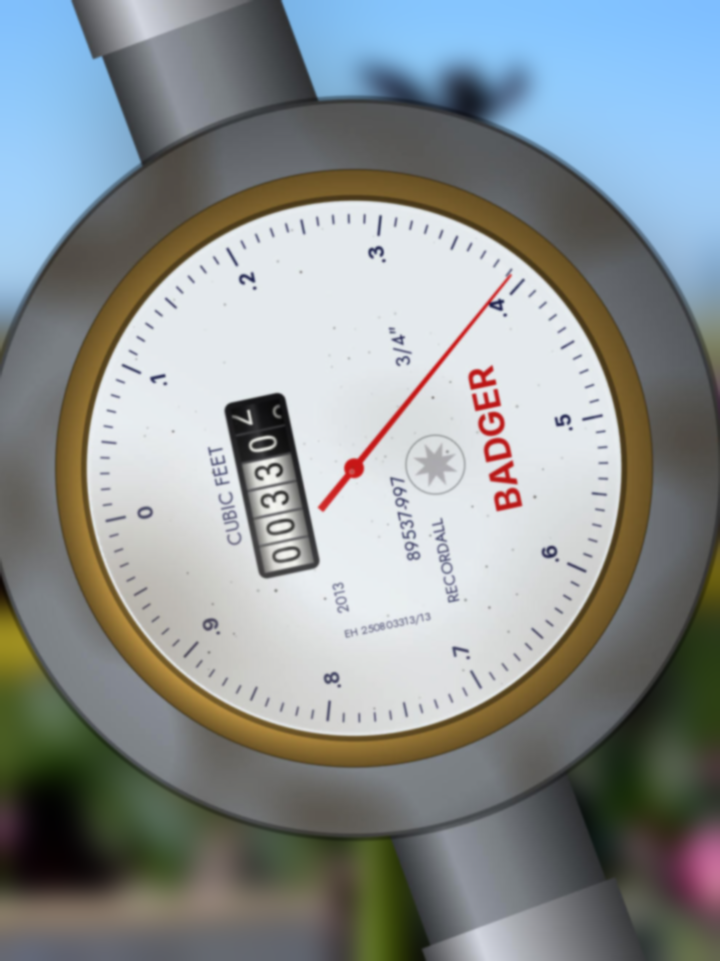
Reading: 3302.39 ft³
